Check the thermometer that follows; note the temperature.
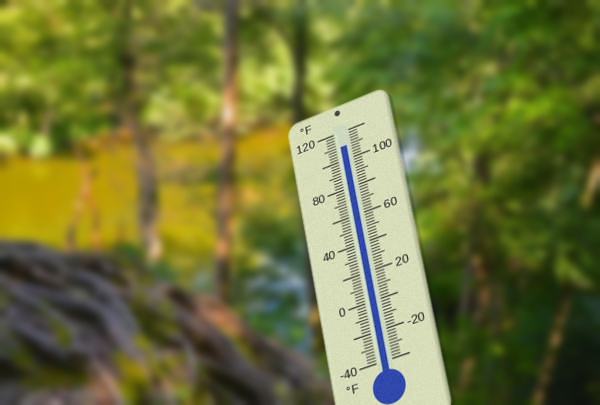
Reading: 110 °F
